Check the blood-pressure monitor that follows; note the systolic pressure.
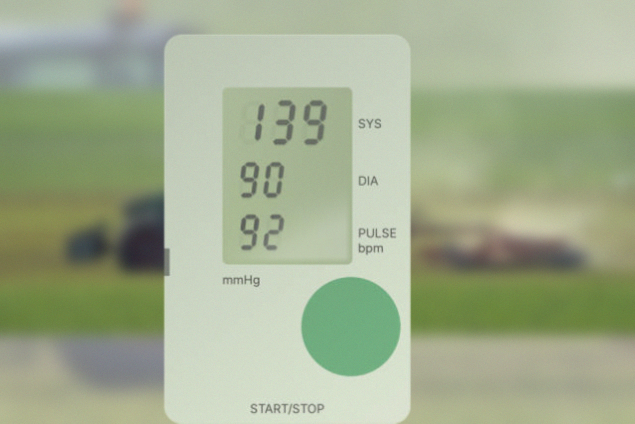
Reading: 139 mmHg
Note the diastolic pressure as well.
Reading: 90 mmHg
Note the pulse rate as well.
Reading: 92 bpm
